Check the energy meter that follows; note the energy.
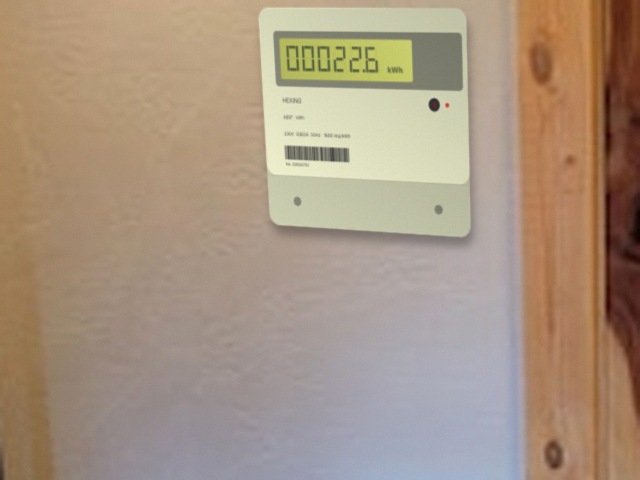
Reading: 22.6 kWh
